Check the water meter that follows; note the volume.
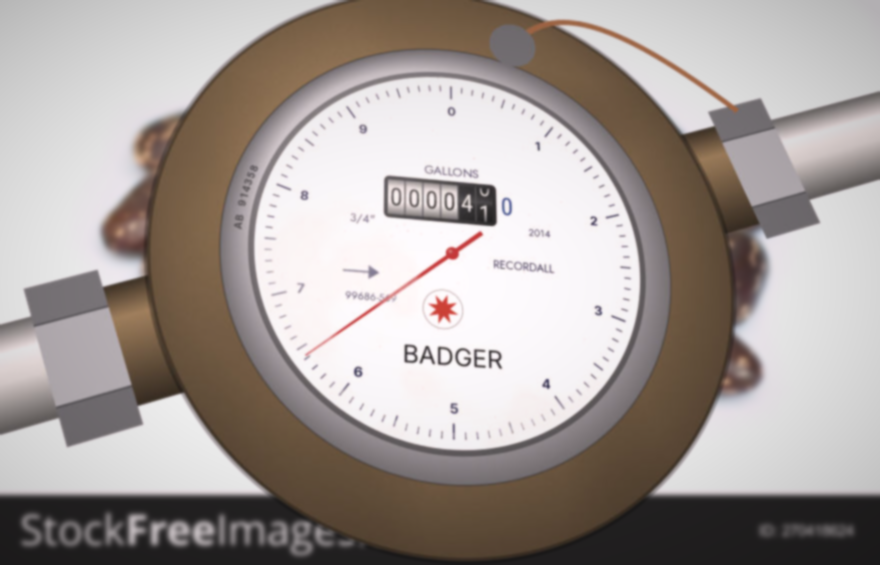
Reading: 406.4 gal
